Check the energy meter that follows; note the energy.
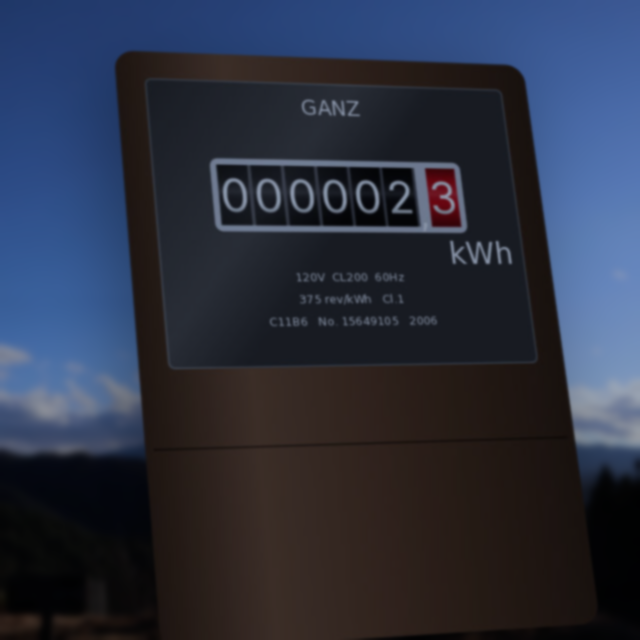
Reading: 2.3 kWh
